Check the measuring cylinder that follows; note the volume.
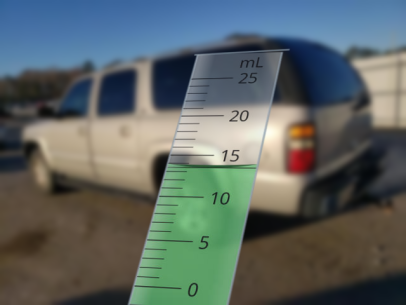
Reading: 13.5 mL
